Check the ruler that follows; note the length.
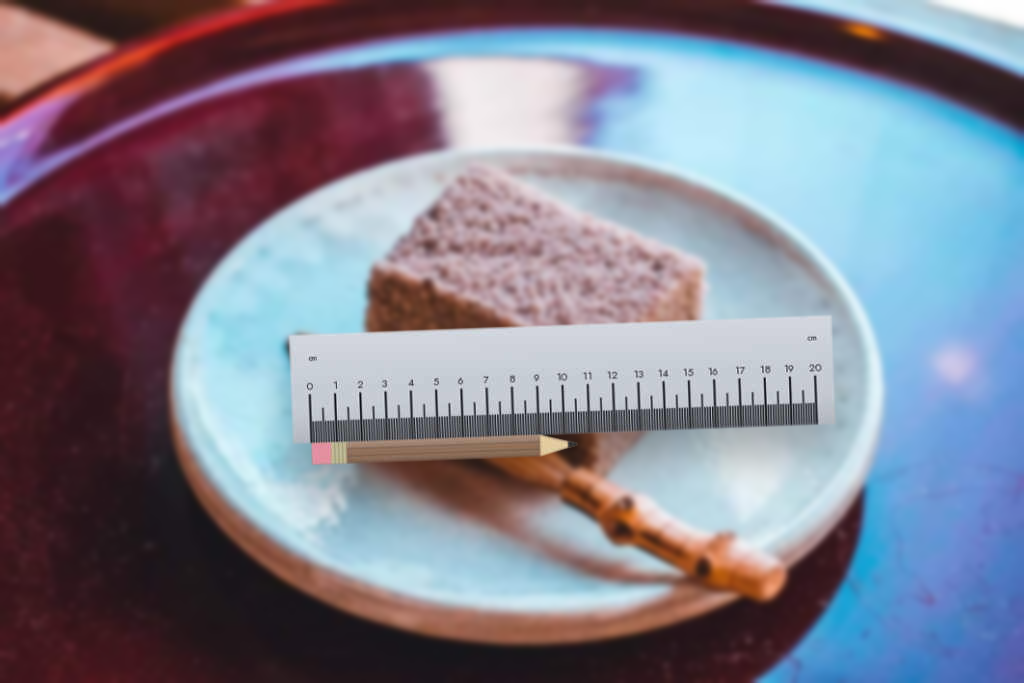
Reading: 10.5 cm
